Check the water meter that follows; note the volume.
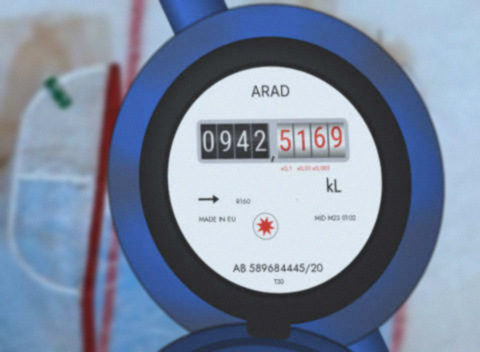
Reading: 942.5169 kL
